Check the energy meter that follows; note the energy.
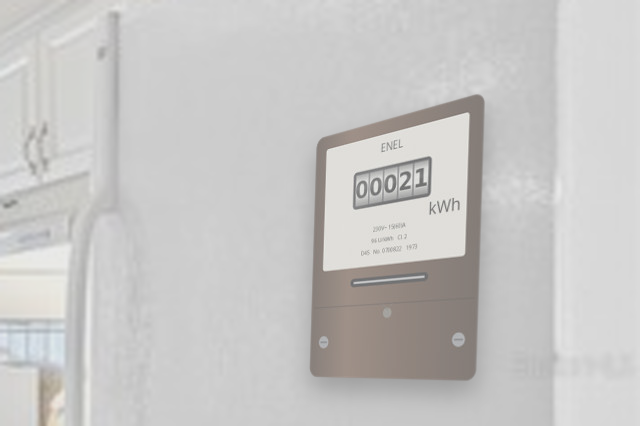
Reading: 21 kWh
